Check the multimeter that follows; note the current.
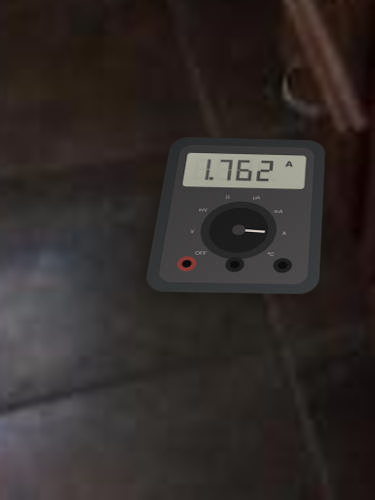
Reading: 1.762 A
